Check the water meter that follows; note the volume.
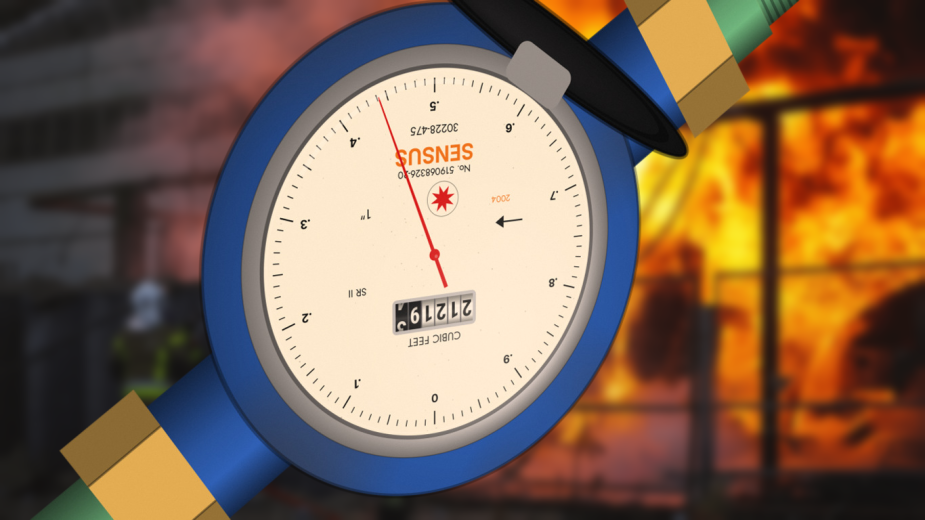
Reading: 212193.44 ft³
